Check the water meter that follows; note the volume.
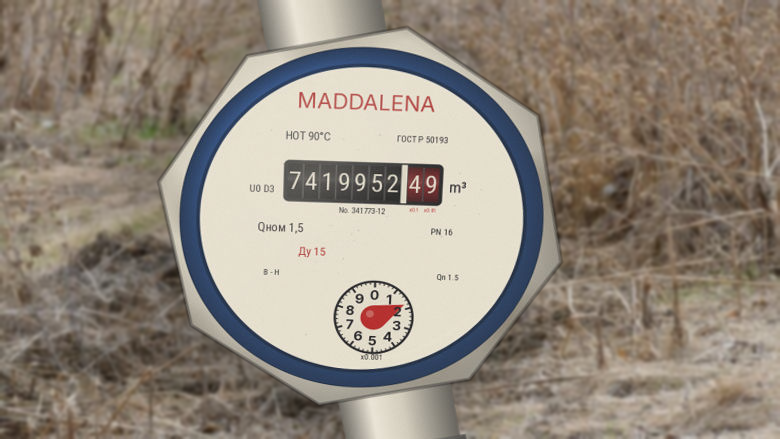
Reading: 7419952.491 m³
